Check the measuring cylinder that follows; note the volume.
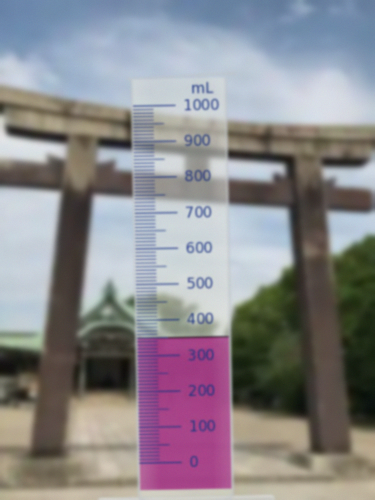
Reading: 350 mL
